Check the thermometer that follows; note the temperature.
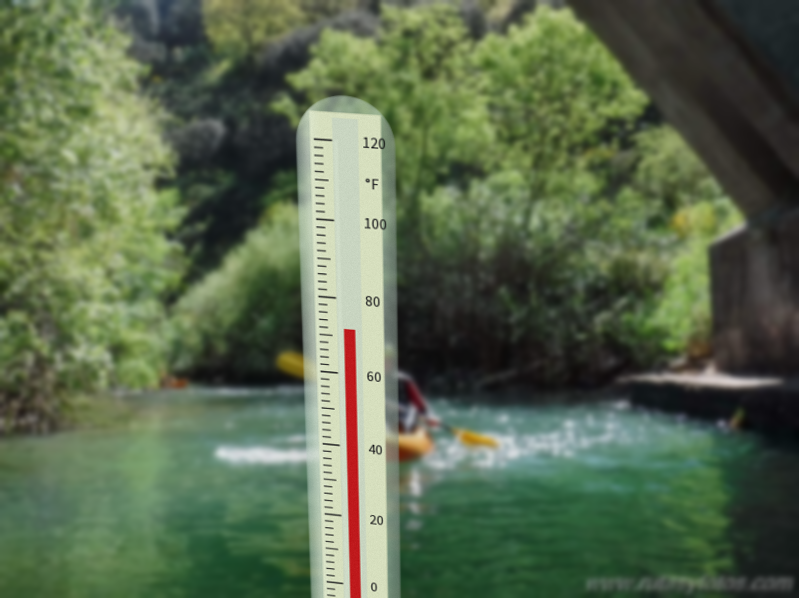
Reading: 72 °F
